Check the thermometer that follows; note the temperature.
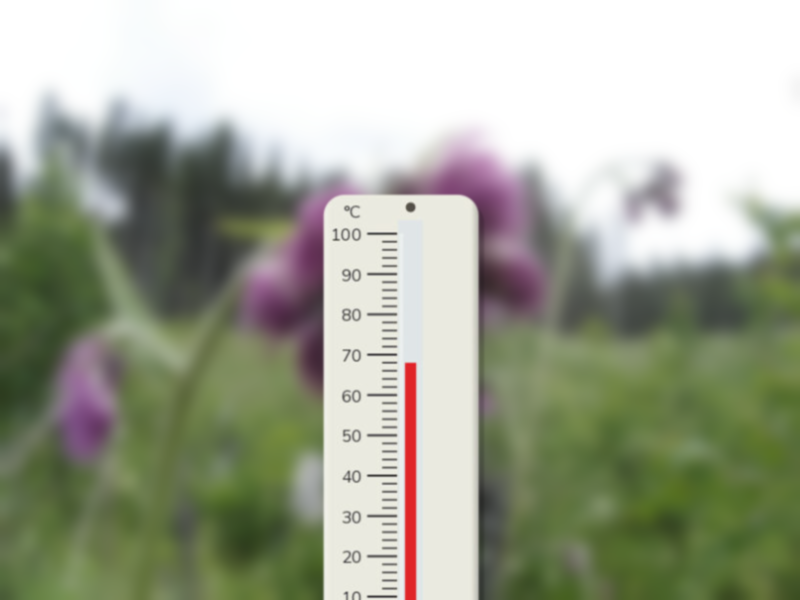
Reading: 68 °C
